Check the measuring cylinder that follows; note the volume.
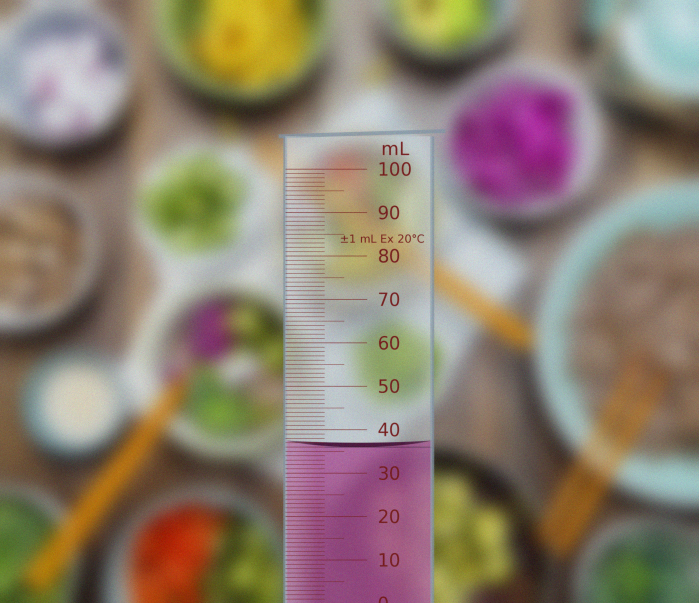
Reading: 36 mL
